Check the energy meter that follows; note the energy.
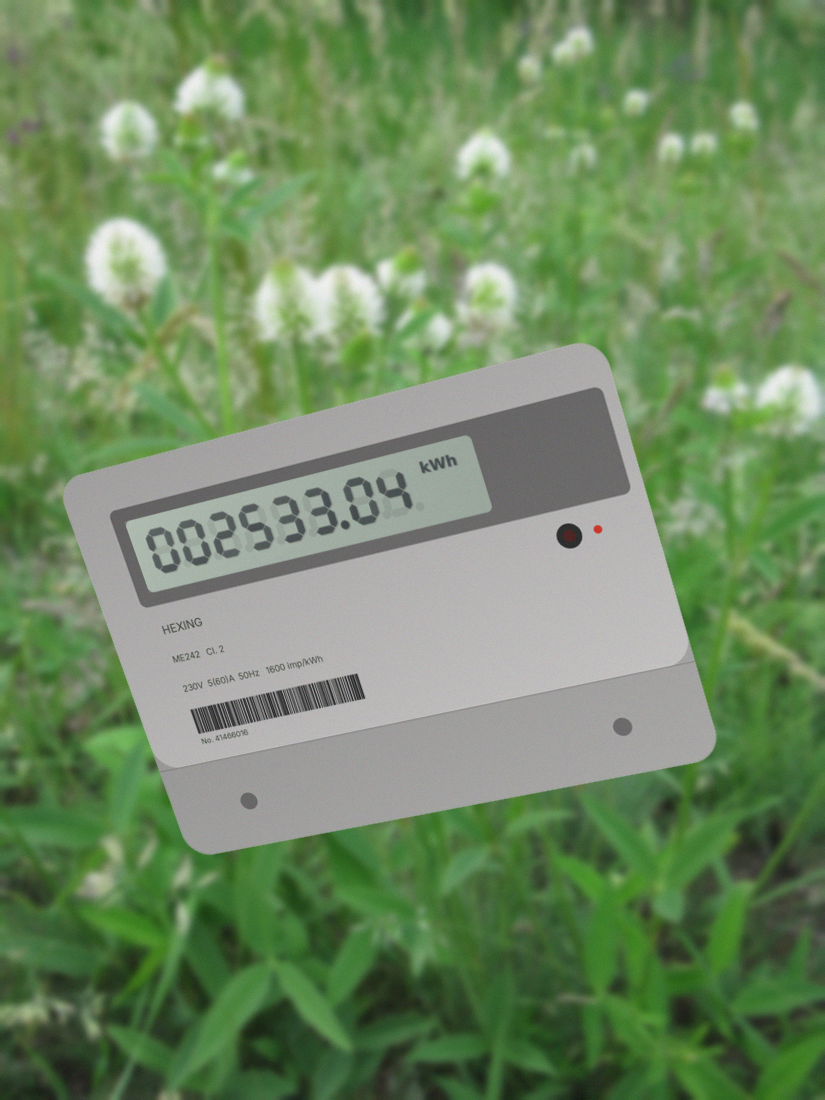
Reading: 2533.04 kWh
